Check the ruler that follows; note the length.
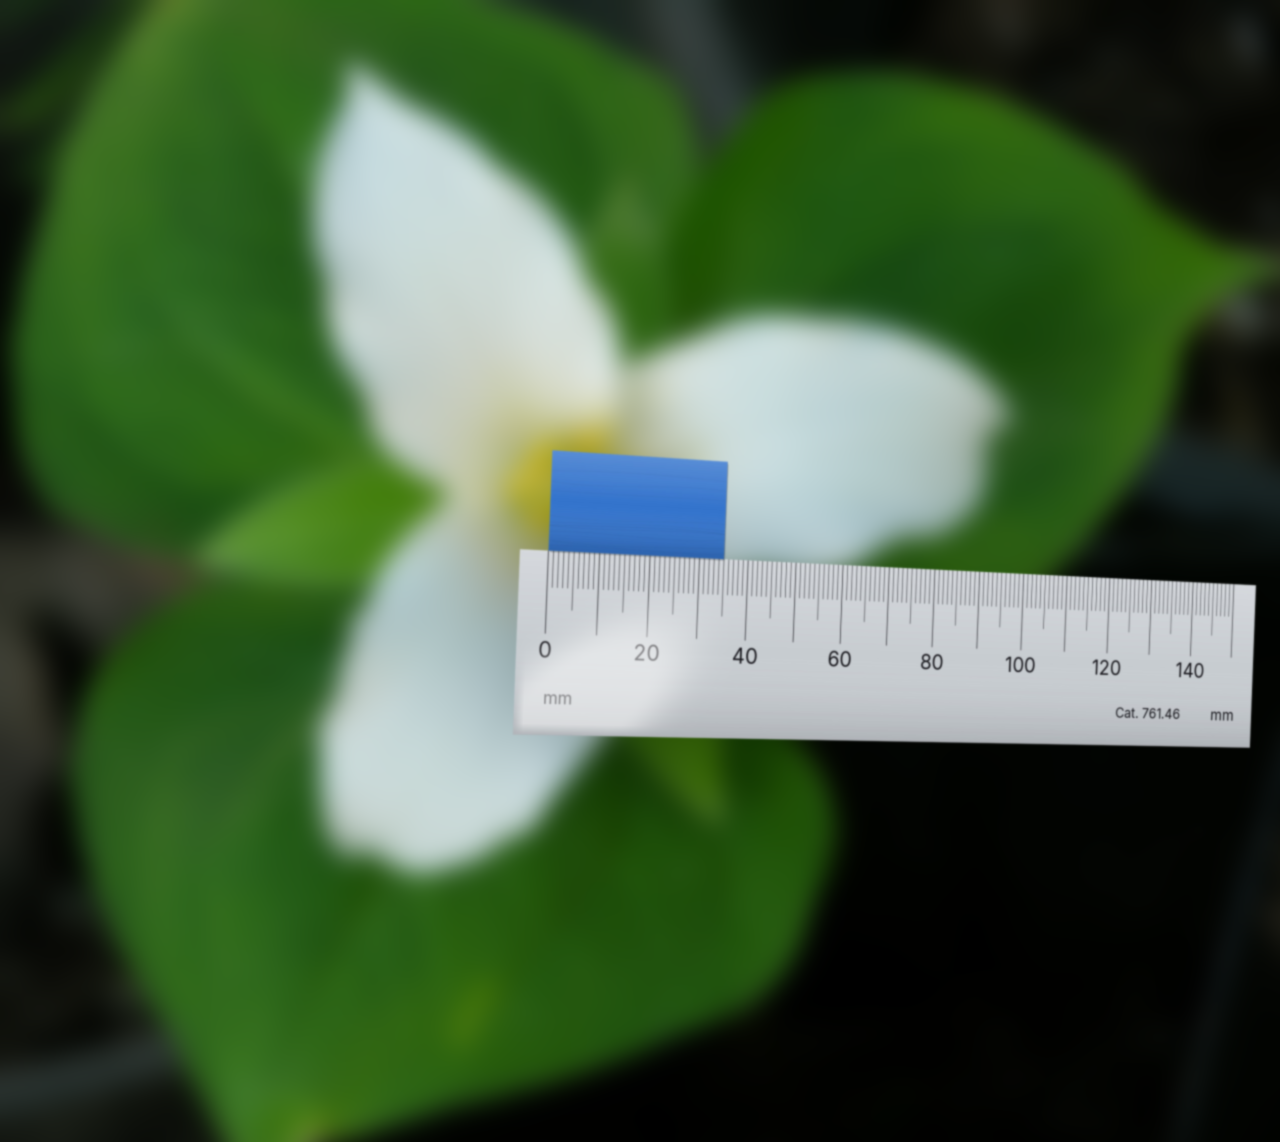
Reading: 35 mm
